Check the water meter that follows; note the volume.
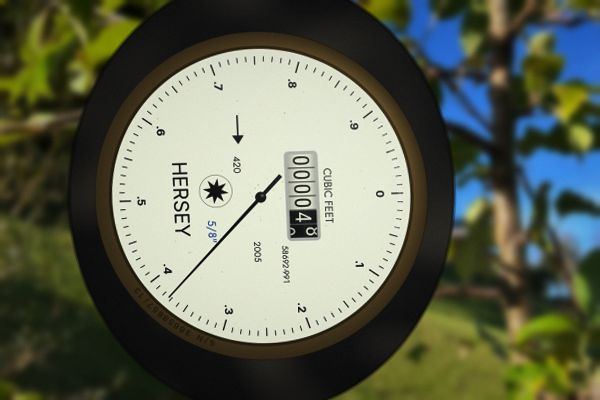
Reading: 48.37 ft³
